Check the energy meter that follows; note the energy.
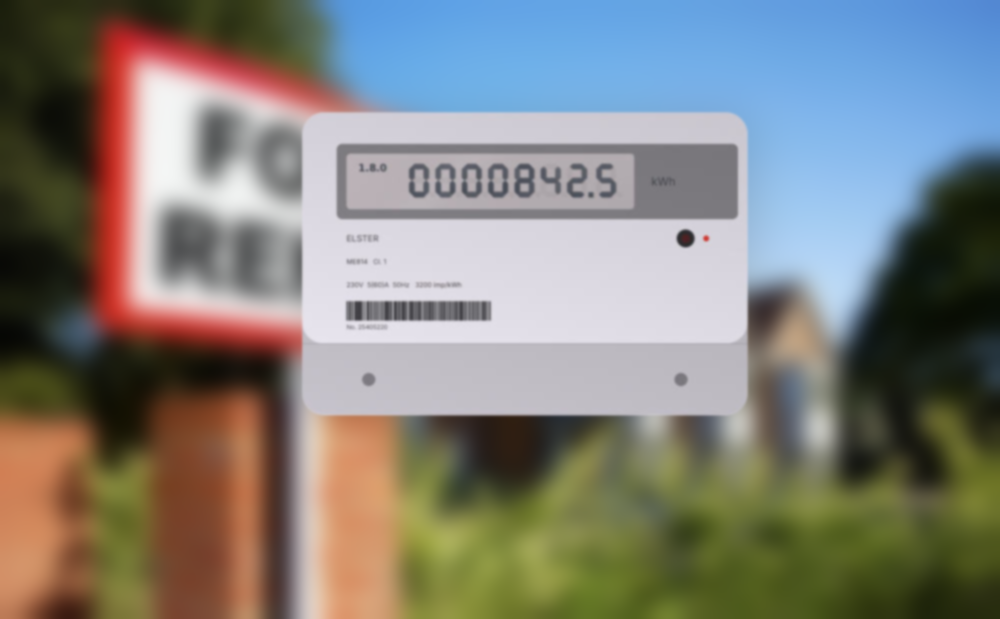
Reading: 842.5 kWh
